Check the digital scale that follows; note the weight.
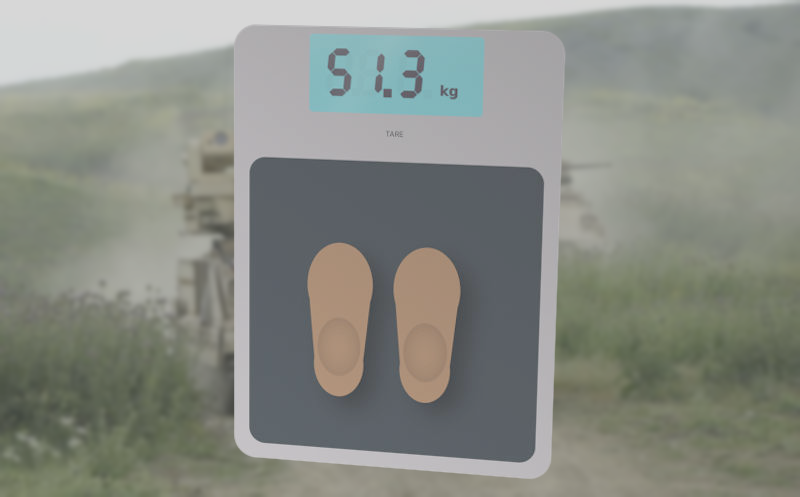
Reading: 51.3 kg
